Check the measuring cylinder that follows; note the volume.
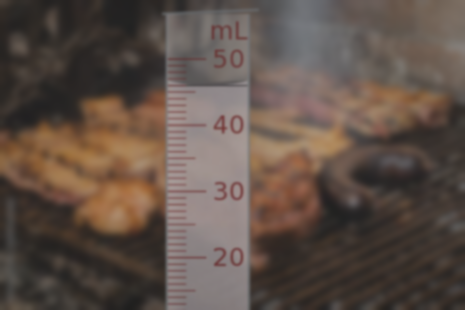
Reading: 46 mL
